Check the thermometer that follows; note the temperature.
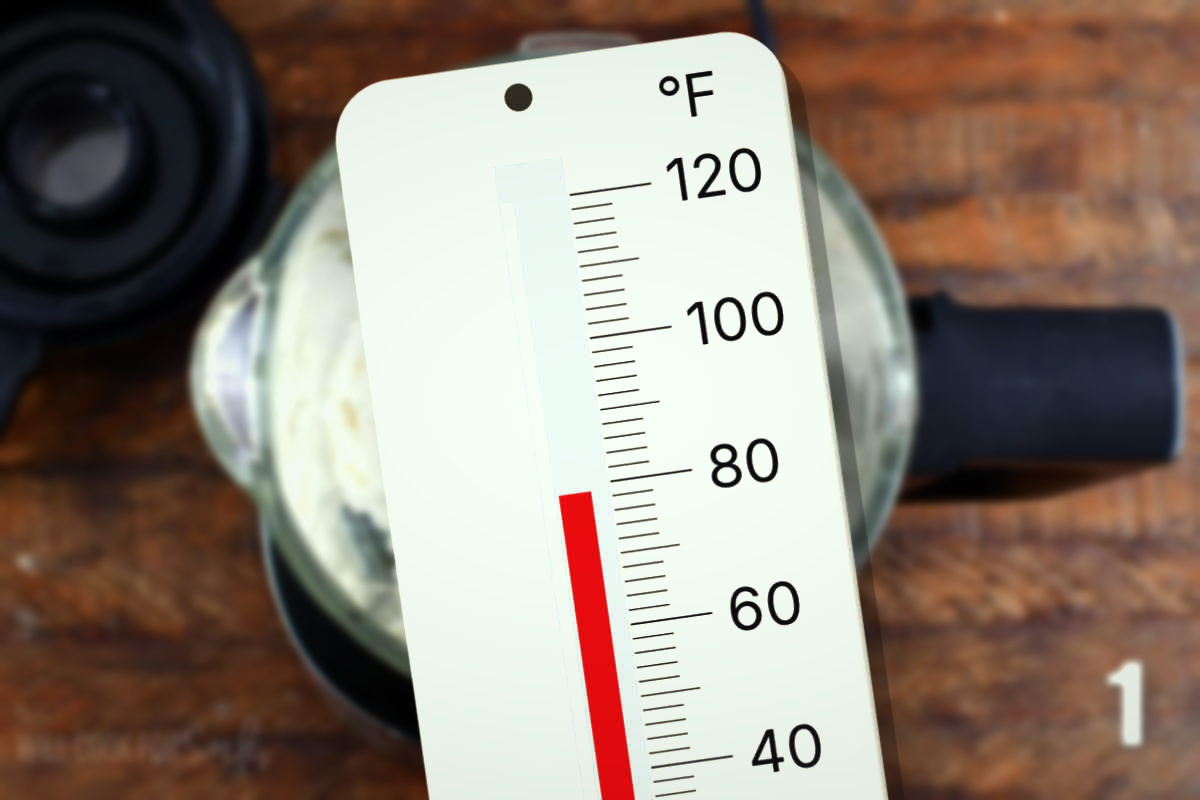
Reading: 79 °F
